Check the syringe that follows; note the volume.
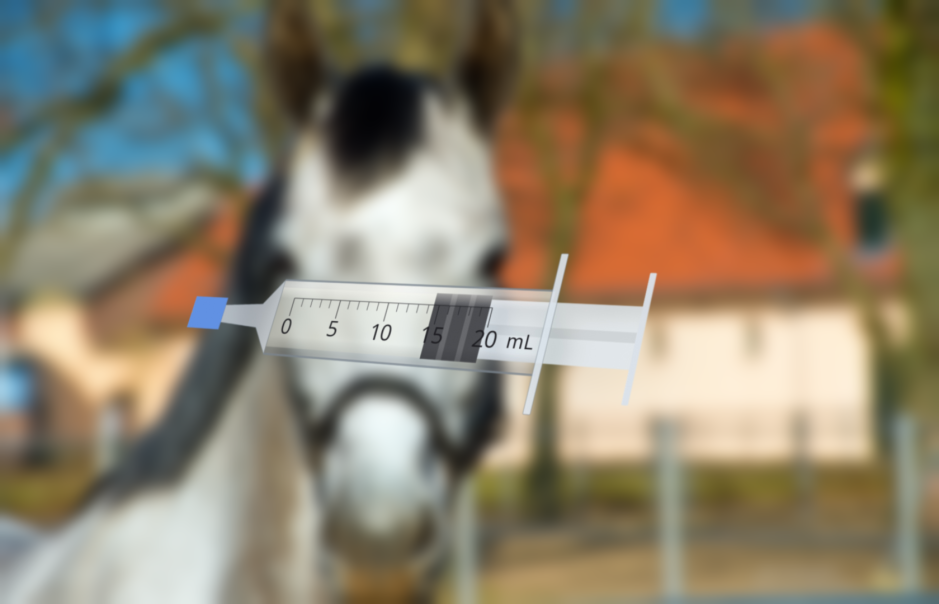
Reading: 14.5 mL
